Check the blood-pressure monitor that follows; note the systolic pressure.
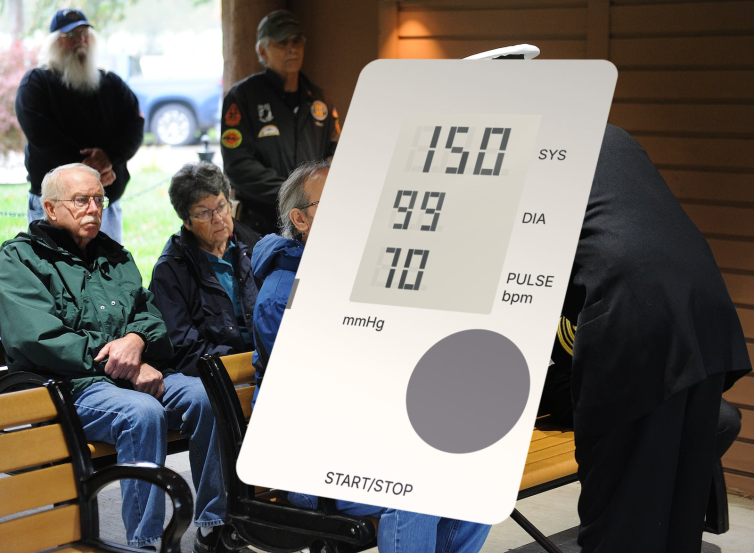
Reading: 150 mmHg
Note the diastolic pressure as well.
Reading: 99 mmHg
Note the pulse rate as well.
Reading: 70 bpm
